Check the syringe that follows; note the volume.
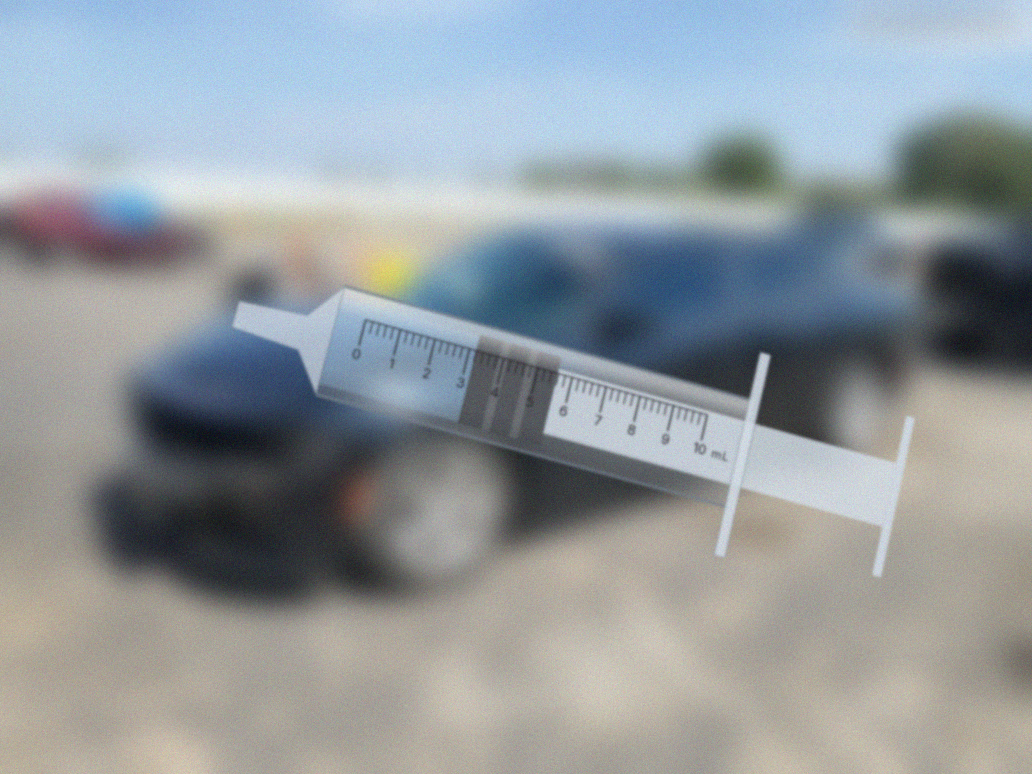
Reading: 3.2 mL
